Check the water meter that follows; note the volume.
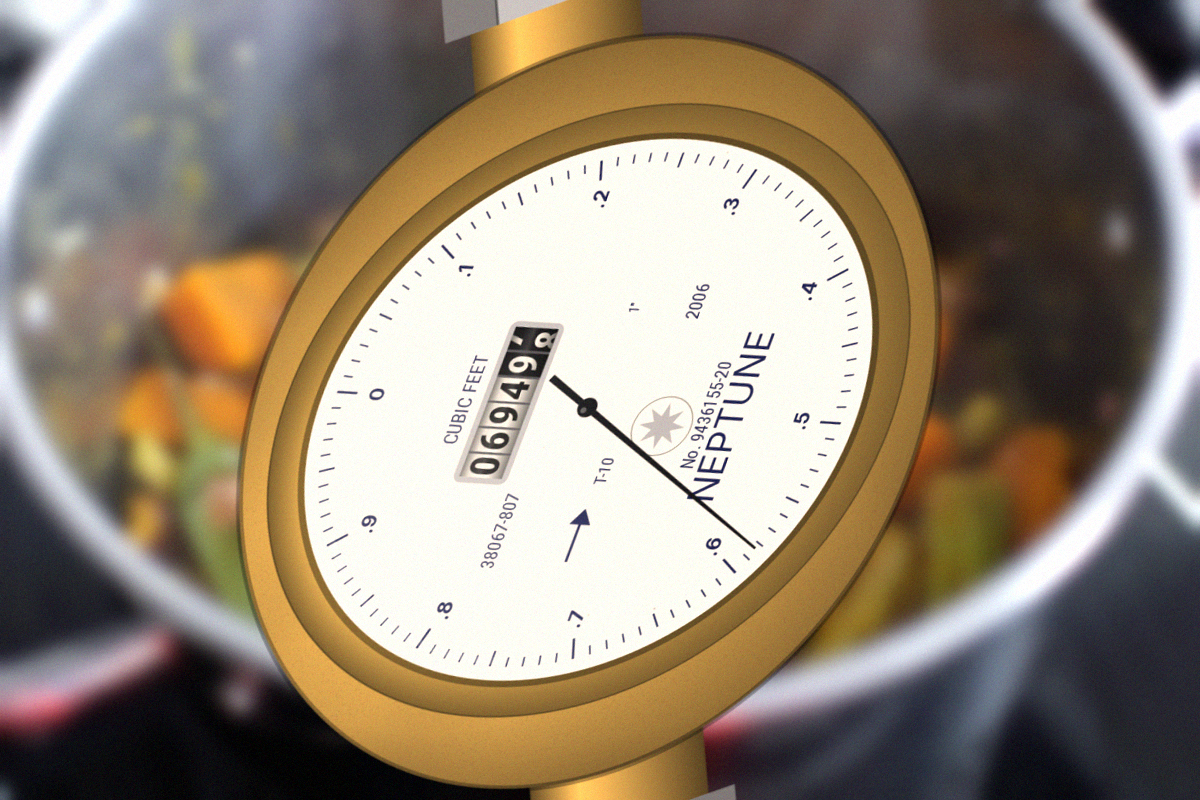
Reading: 69497.58 ft³
